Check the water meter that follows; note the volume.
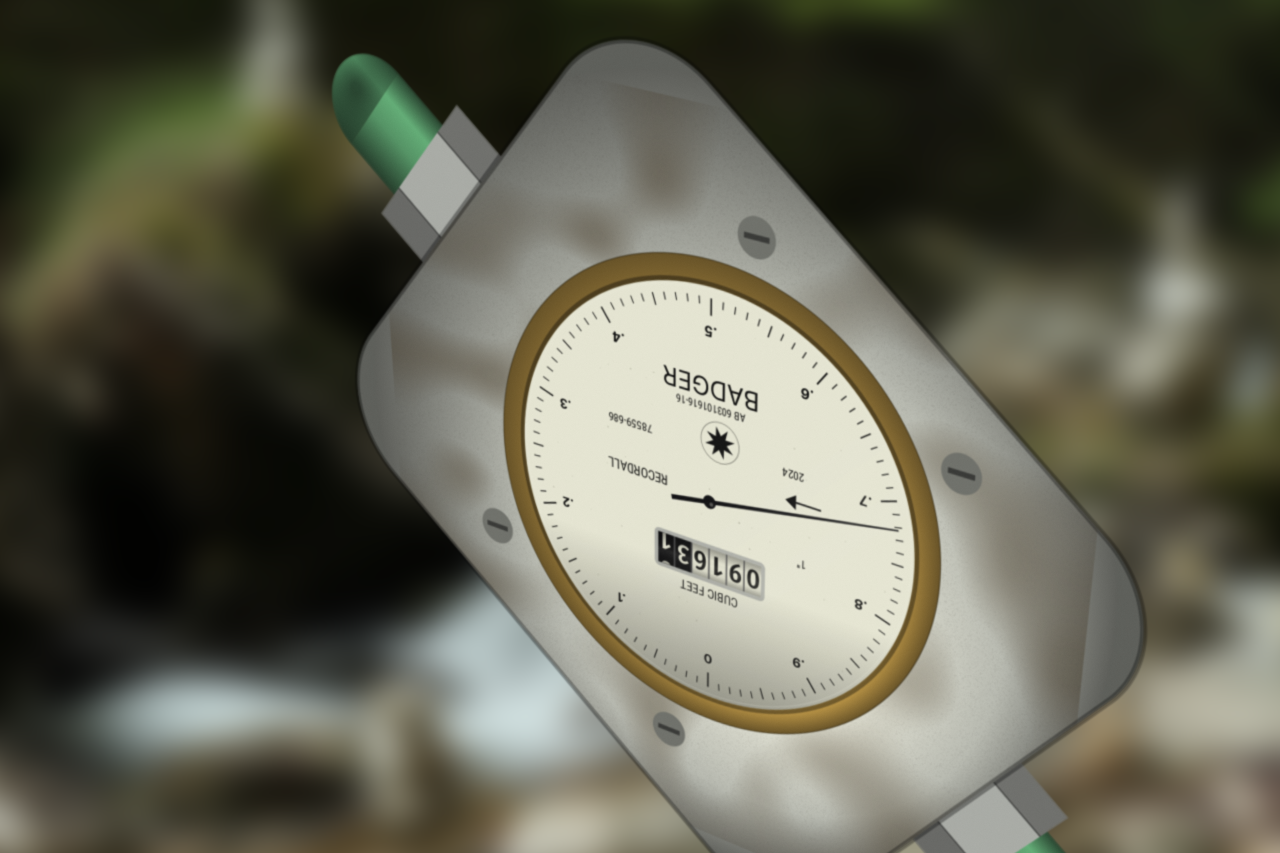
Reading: 91630.72 ft³
